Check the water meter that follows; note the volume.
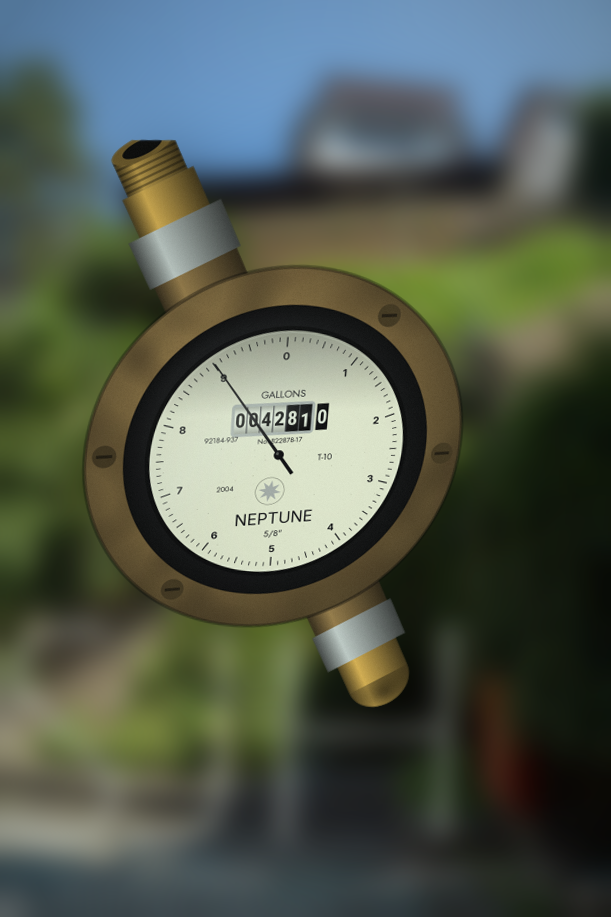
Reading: 42809.0 gal
